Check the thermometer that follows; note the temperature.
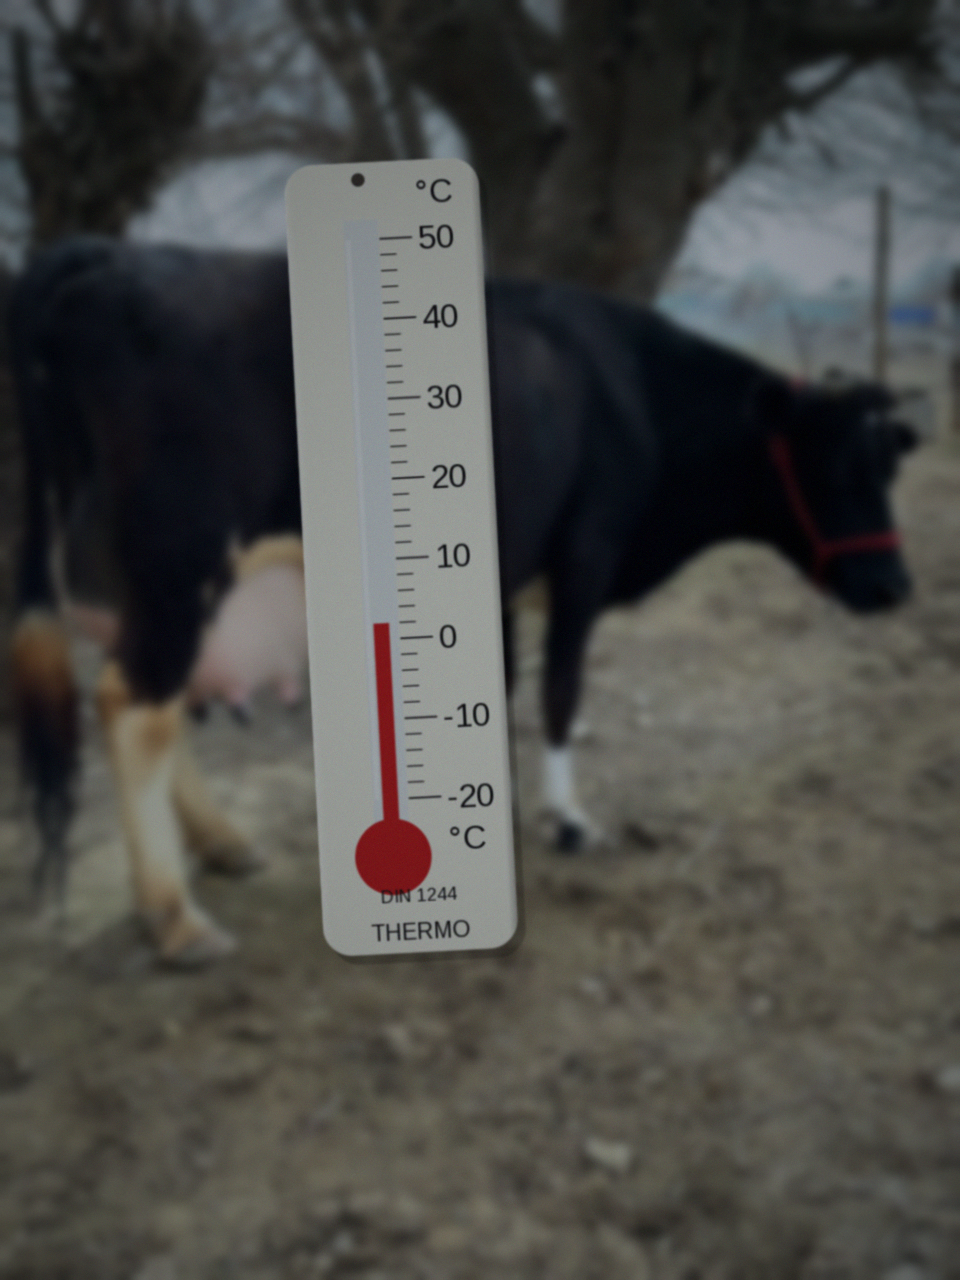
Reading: 2 °C
